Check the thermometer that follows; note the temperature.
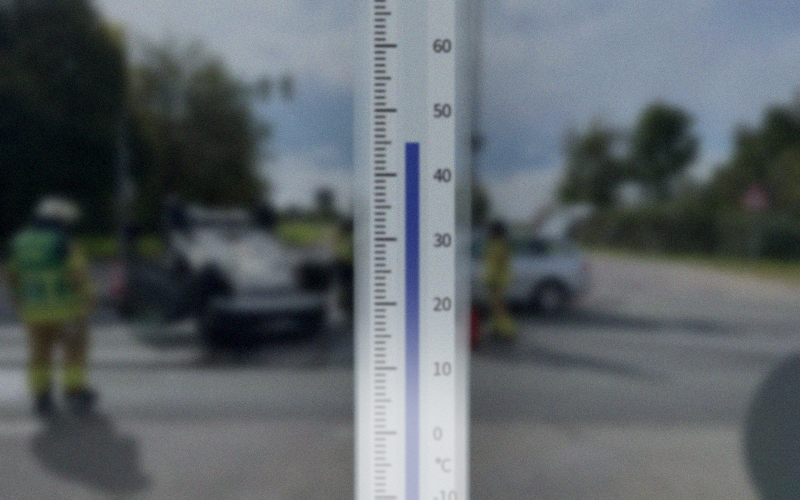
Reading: 45 °C
